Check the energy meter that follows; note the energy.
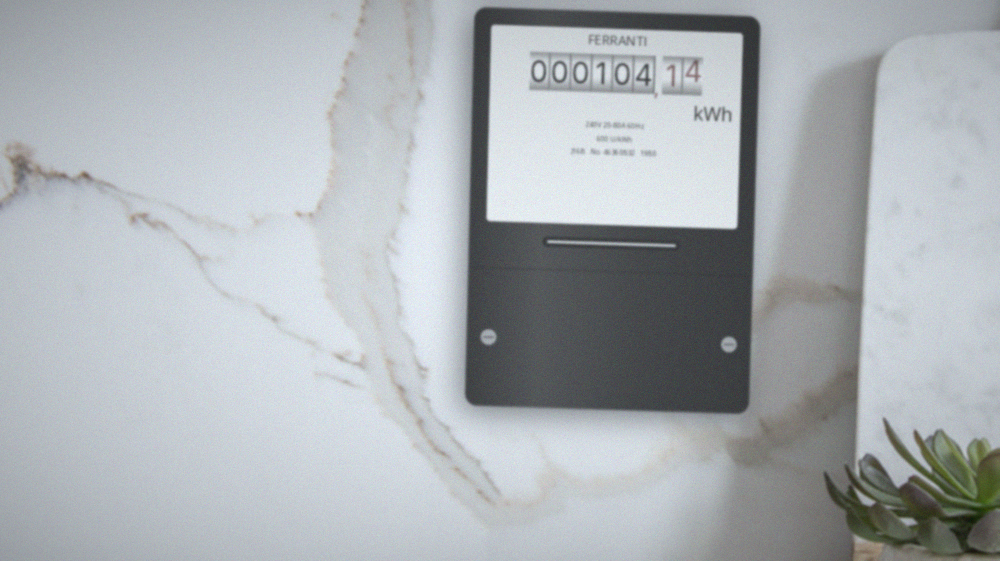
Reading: 104.14 kWh
